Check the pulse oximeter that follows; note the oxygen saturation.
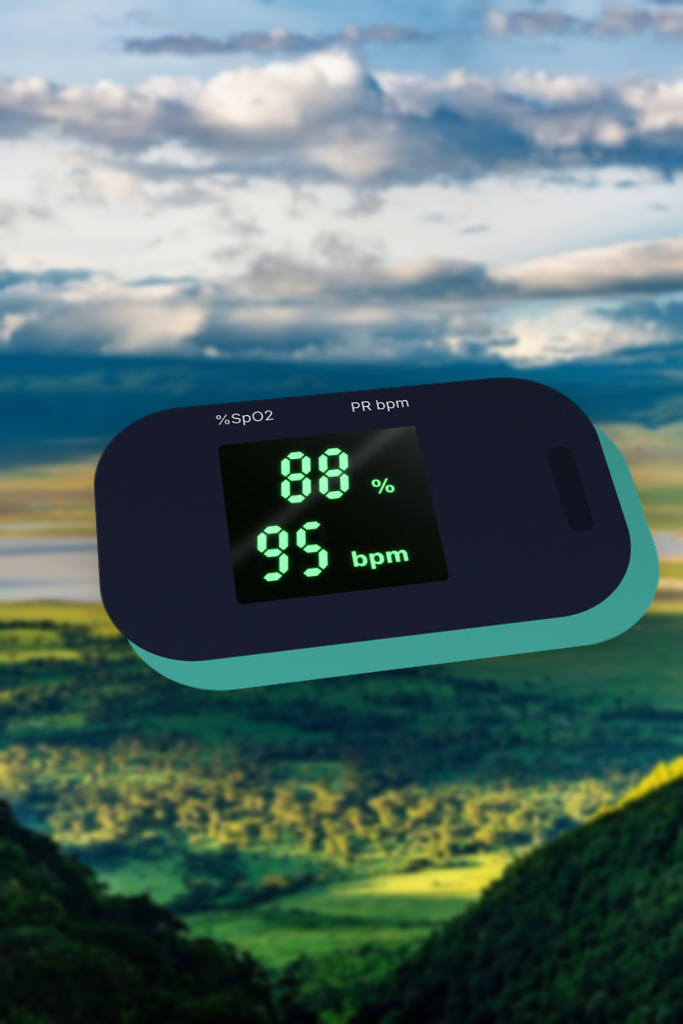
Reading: 88 %
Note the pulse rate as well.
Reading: 95 bpm
